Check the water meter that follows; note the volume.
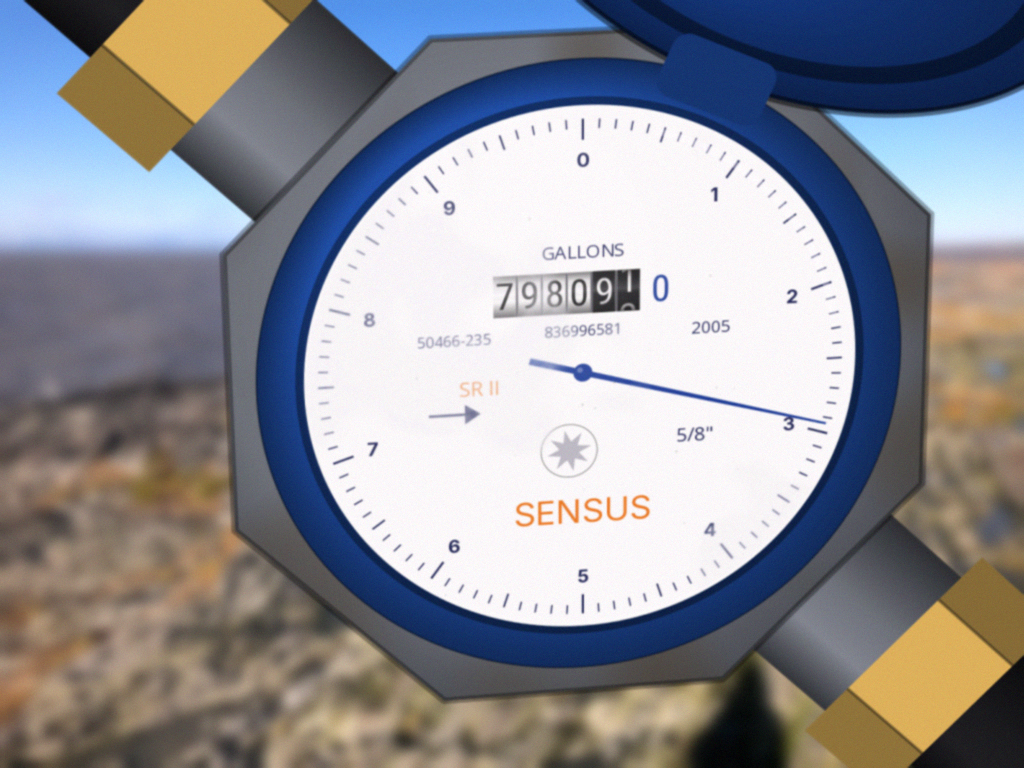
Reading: 7980912.9 gal
